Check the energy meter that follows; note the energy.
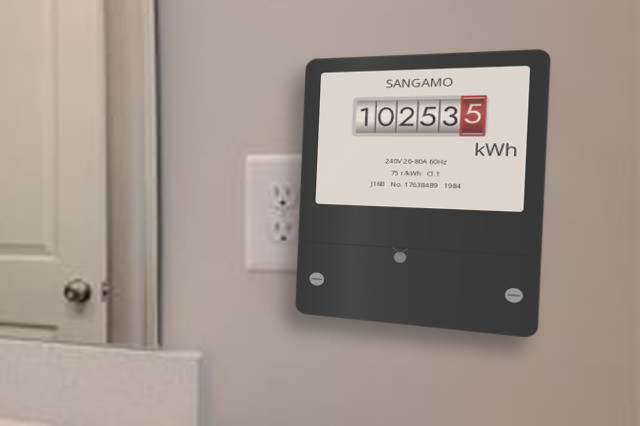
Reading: 10253.5 kWh
